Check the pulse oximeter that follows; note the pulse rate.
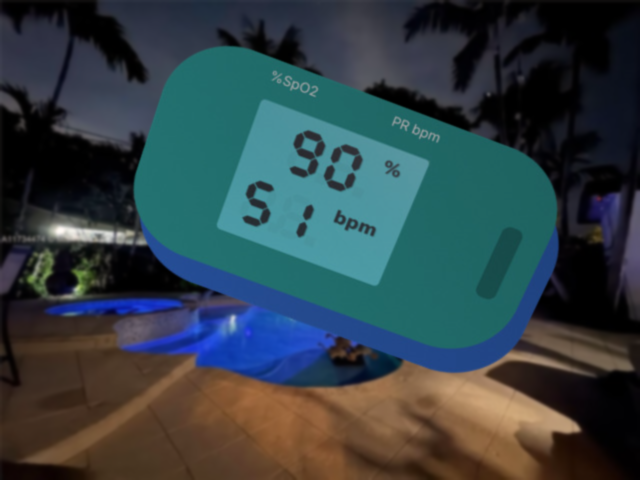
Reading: 51 bpm
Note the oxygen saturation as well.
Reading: 90 %
